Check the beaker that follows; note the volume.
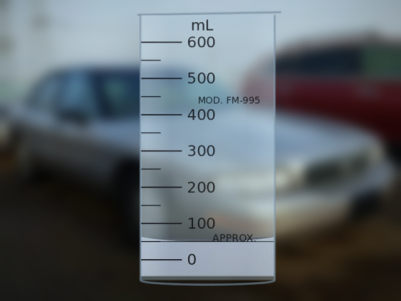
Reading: 50 mL
